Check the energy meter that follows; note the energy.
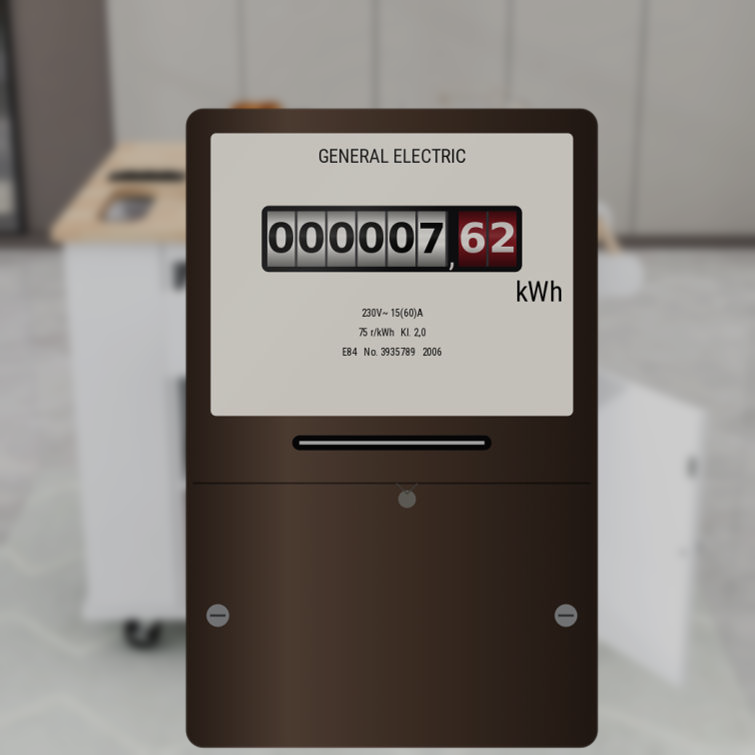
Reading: 7.62 kWh
